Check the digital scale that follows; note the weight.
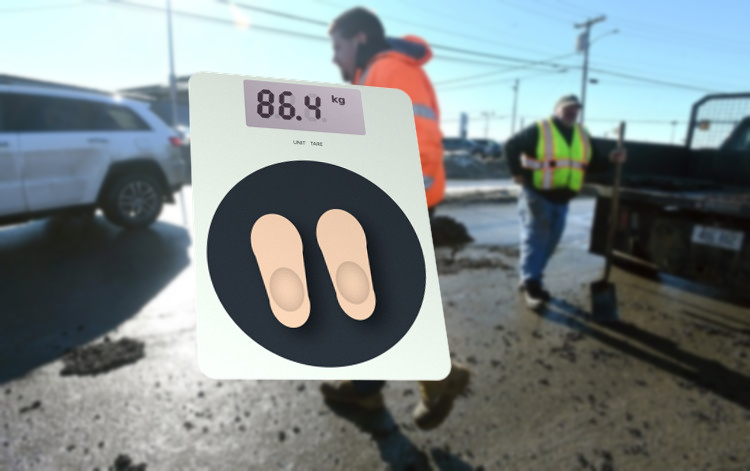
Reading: 86.4 kg
